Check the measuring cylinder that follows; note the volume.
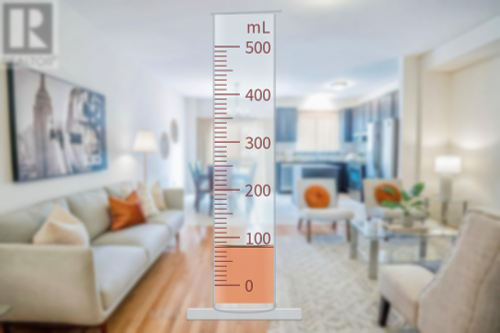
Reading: 80 mL
